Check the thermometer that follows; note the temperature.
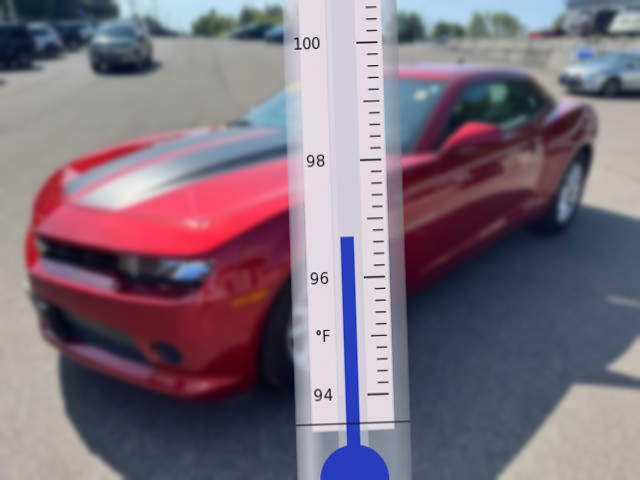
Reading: 96.7 °F
